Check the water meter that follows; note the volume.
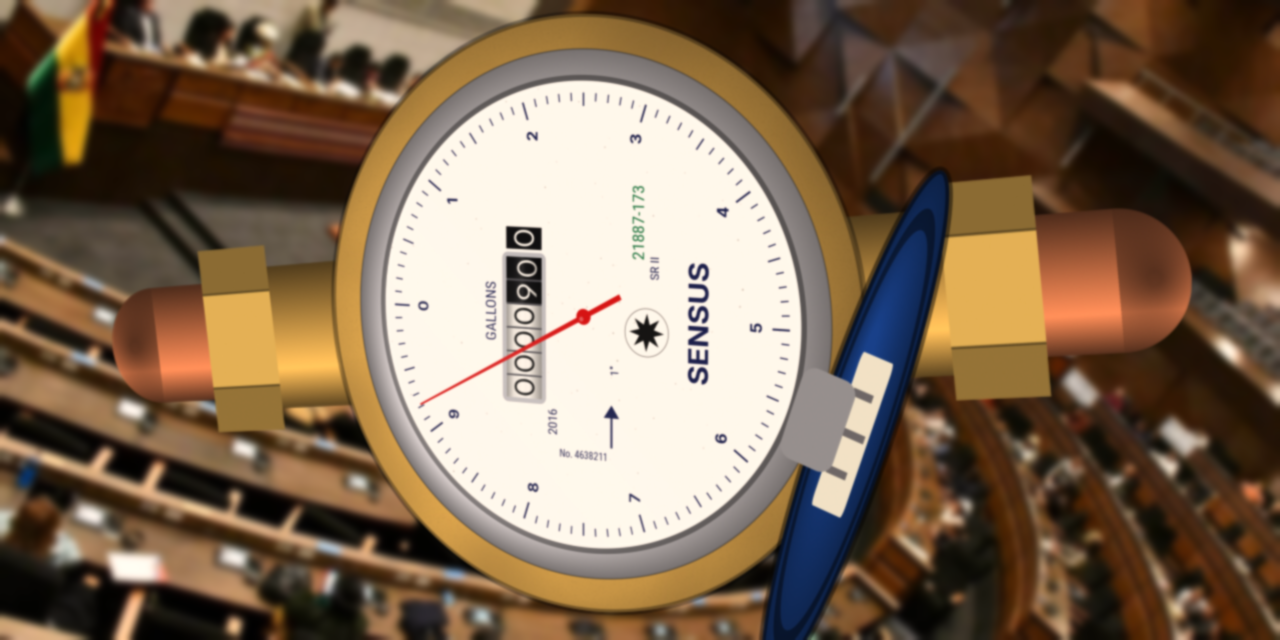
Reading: 899.2 gal
